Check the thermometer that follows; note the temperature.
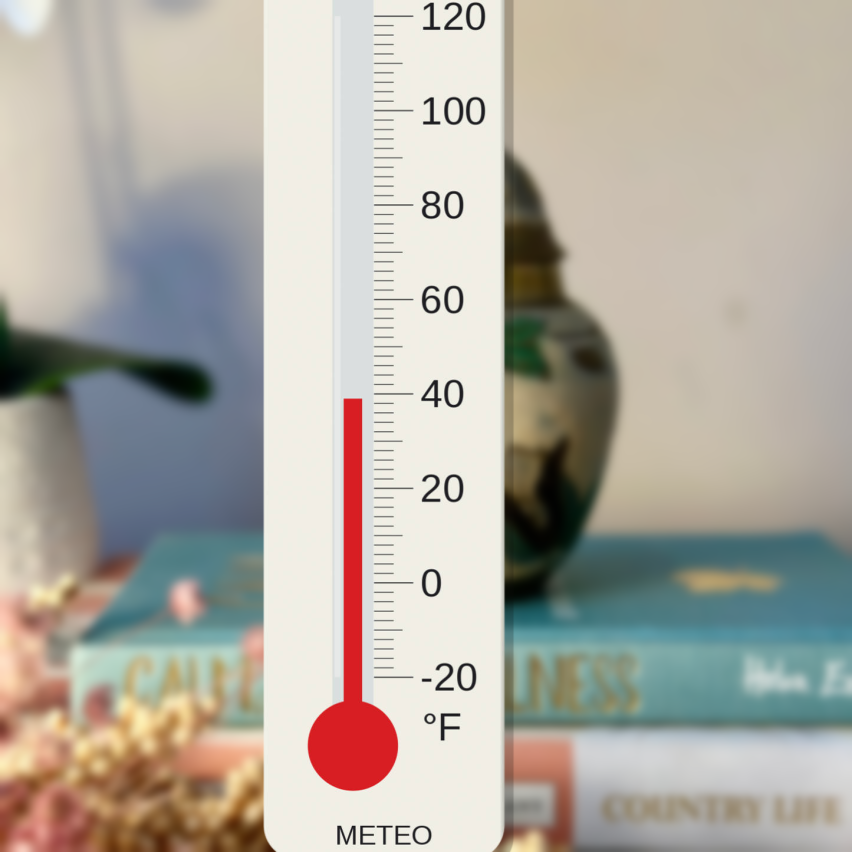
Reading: 39 °F
